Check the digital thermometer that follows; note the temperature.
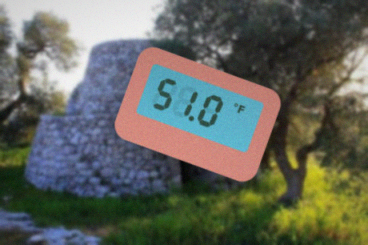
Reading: 51.0 °F
